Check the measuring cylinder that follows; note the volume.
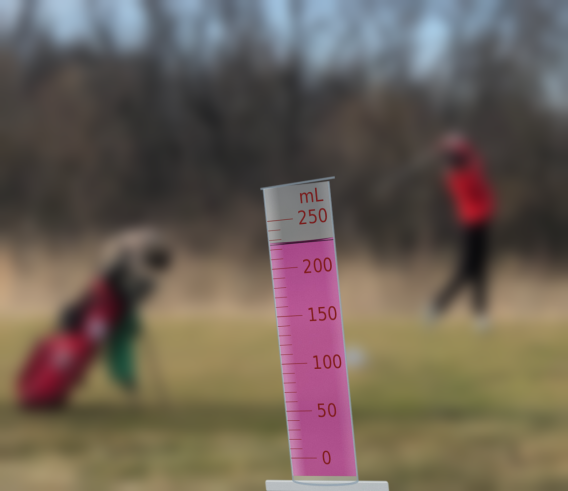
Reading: 225 mL
